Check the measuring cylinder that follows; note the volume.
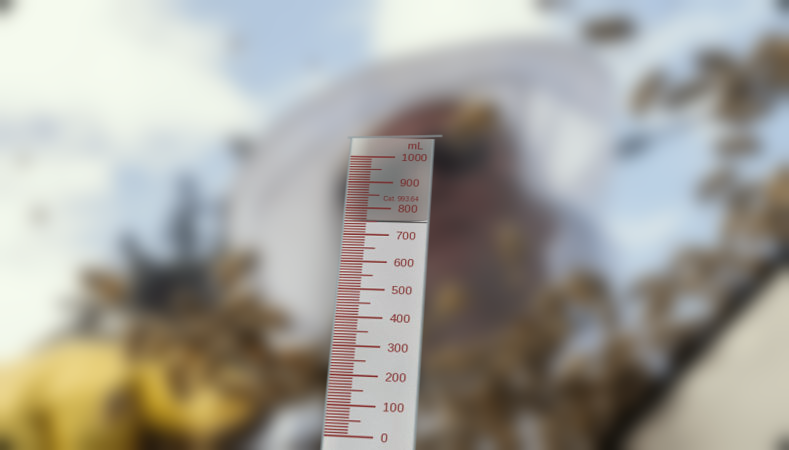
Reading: 750 mL
